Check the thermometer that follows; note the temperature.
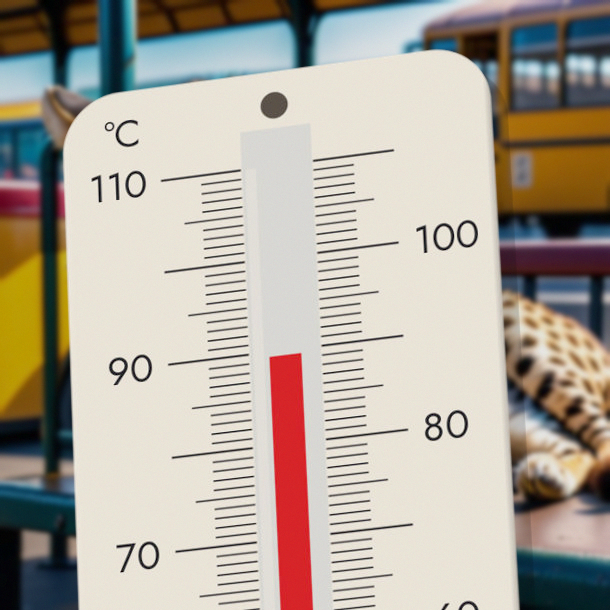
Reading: 89.5 °C
